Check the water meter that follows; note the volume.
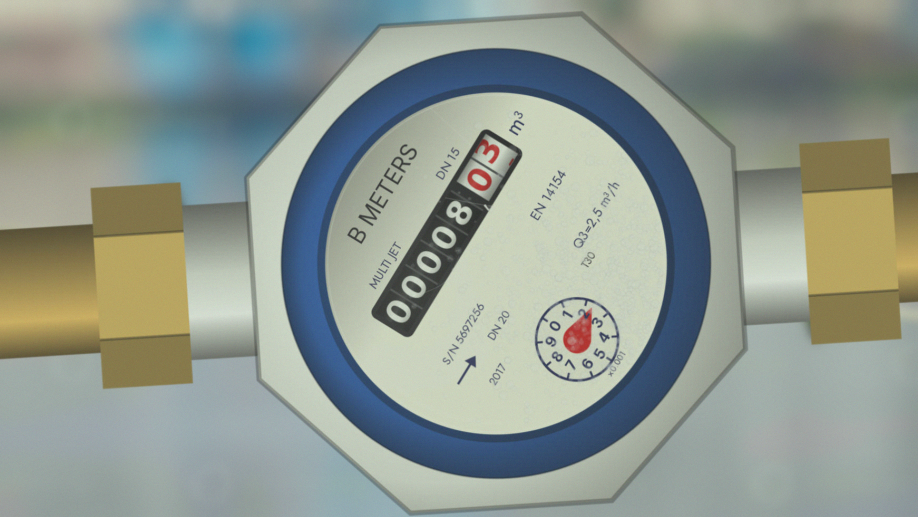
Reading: 8.032 m³
